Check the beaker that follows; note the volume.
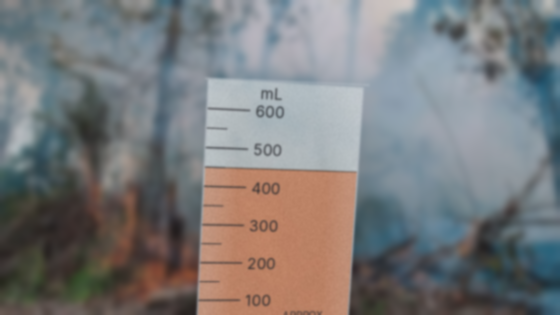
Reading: 450 mL
